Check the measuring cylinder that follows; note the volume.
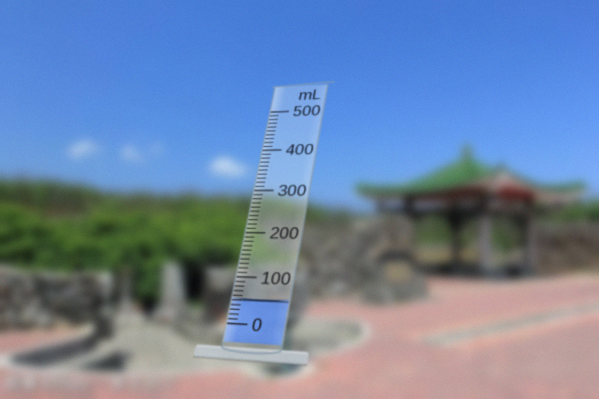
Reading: 50 mL
